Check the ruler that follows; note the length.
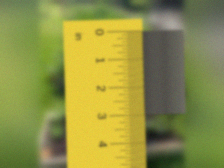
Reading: 3 in
